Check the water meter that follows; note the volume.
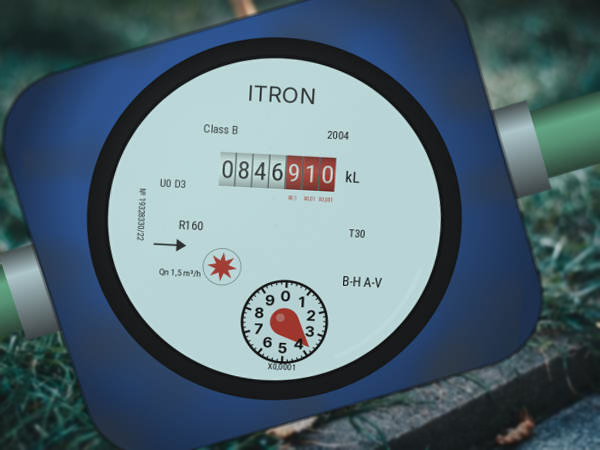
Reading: 846.9103 kL
